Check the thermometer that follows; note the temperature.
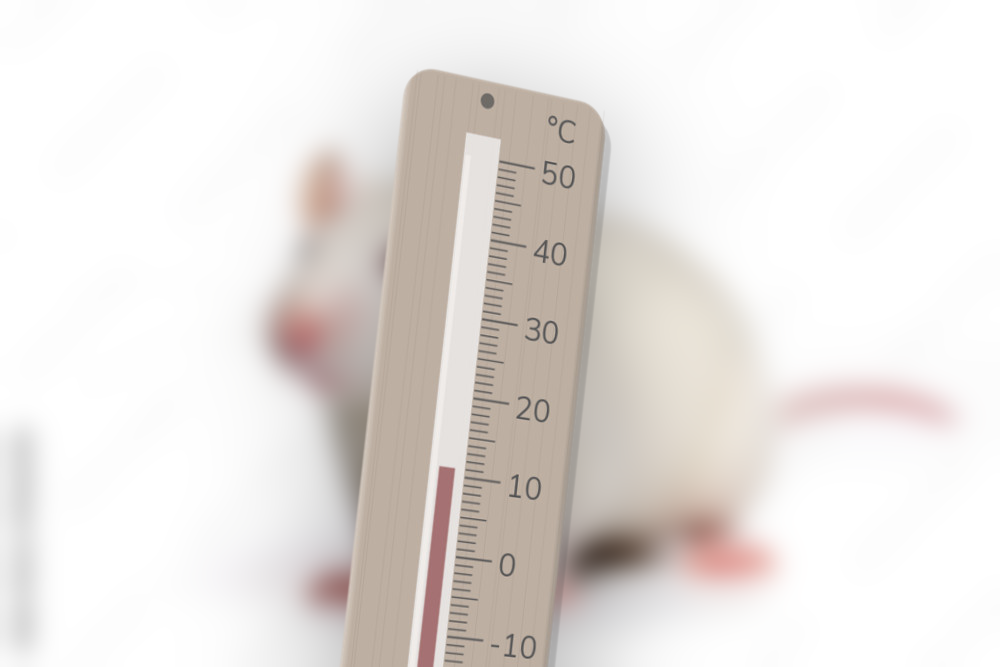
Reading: 11 °C
